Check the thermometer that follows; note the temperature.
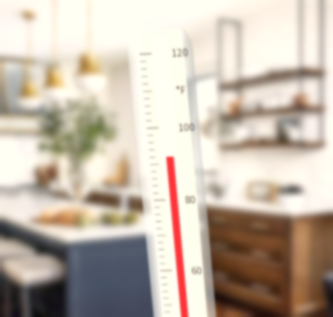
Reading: 92 °F
